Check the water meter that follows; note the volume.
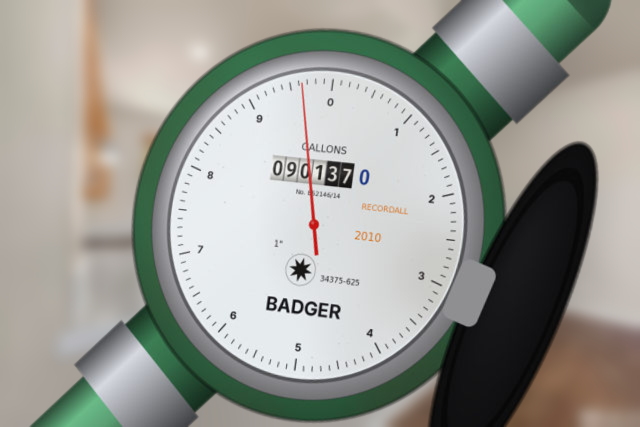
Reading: 901369.6 gal
